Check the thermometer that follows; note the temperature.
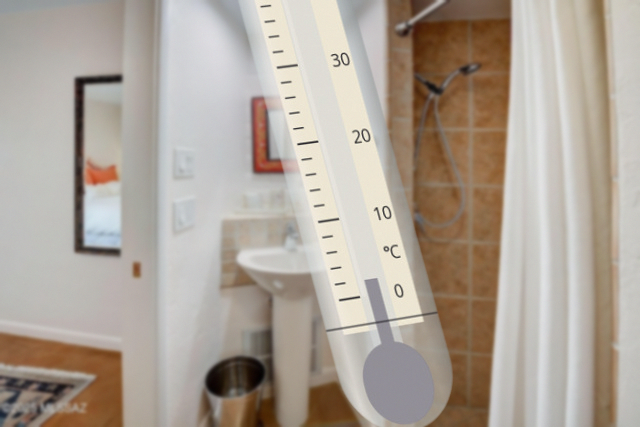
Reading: 2 °C
